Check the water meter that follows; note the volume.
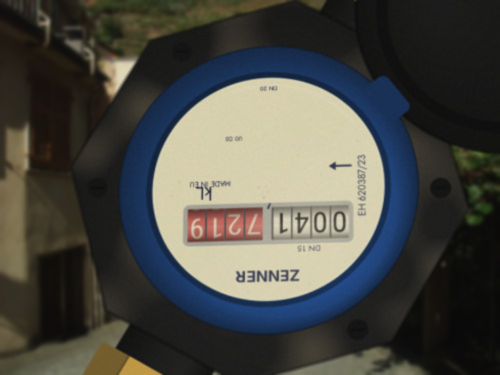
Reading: 41.7219 kL
